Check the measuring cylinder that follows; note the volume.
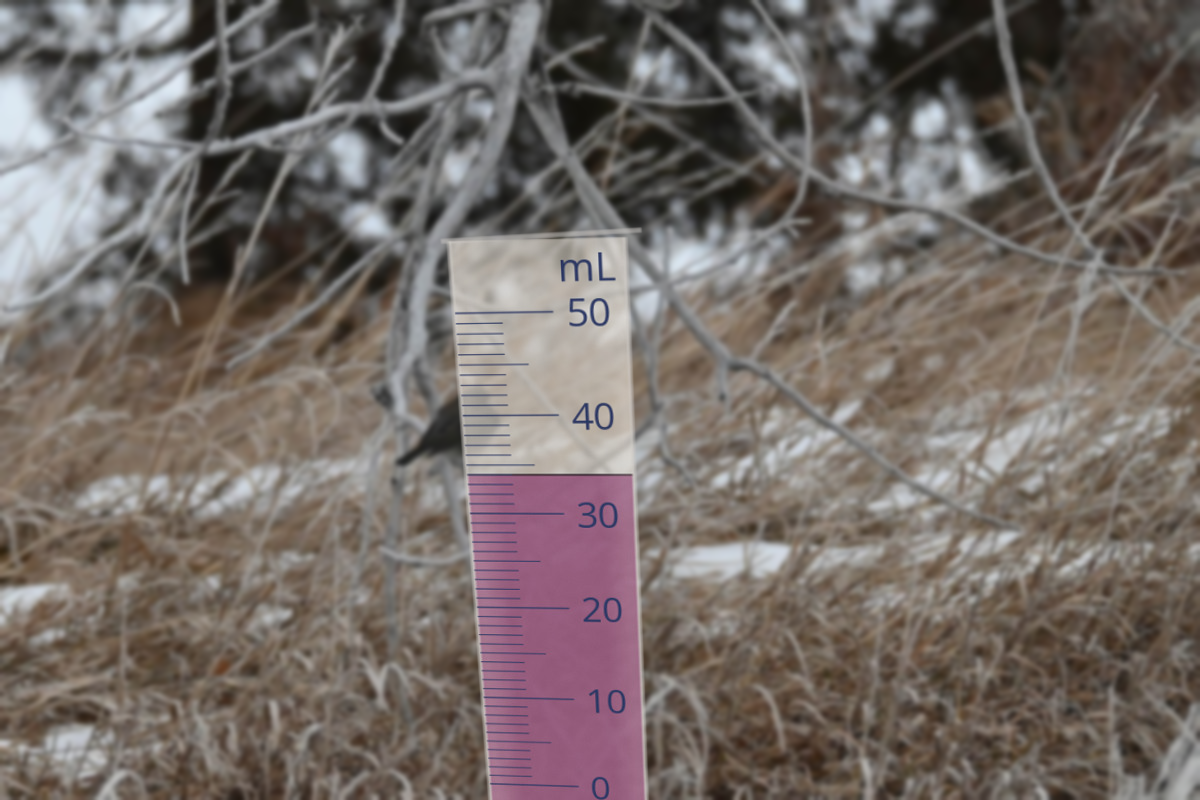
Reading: 34 mL
